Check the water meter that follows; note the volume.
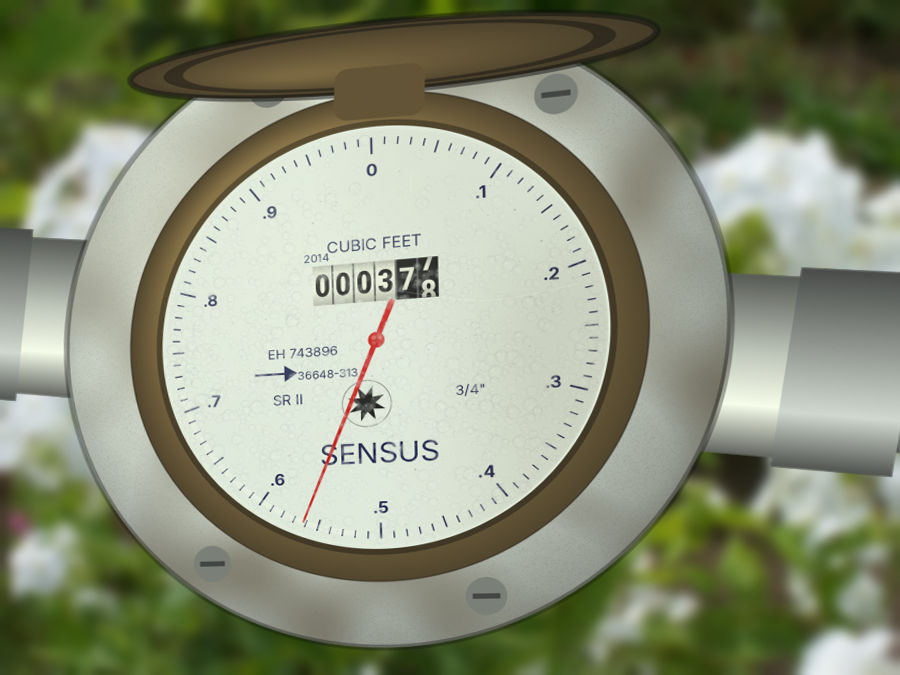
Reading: 377.56 ft³
